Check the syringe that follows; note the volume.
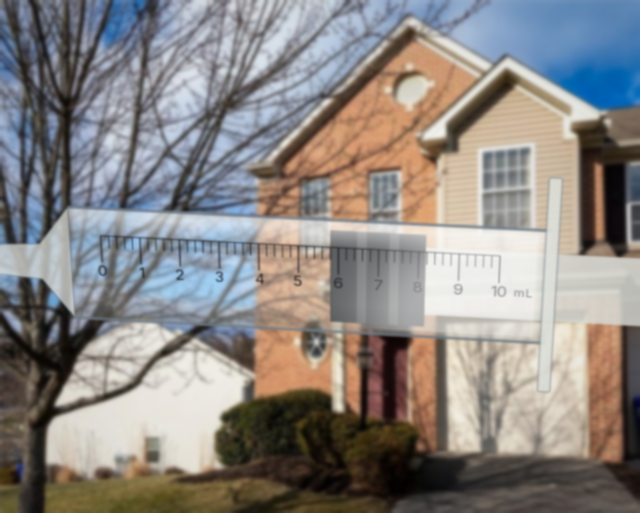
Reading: 5.8 mL
